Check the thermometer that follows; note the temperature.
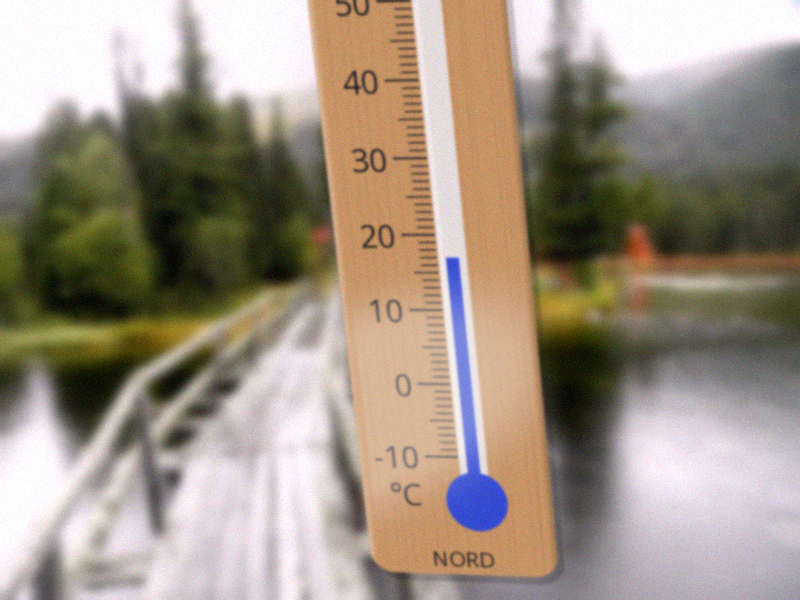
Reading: 17 °C
